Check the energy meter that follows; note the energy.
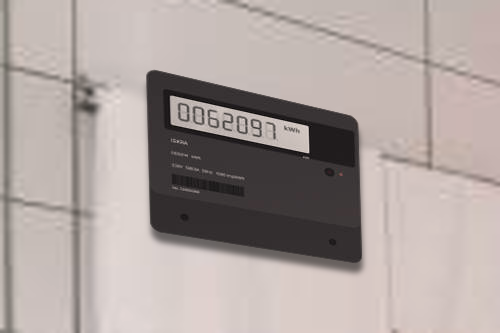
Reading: 62097 kWh
